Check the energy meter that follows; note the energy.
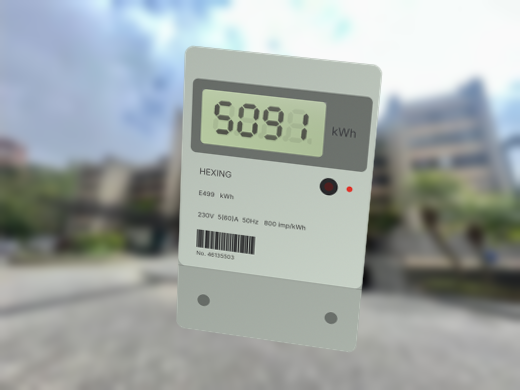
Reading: 5091 kWh
